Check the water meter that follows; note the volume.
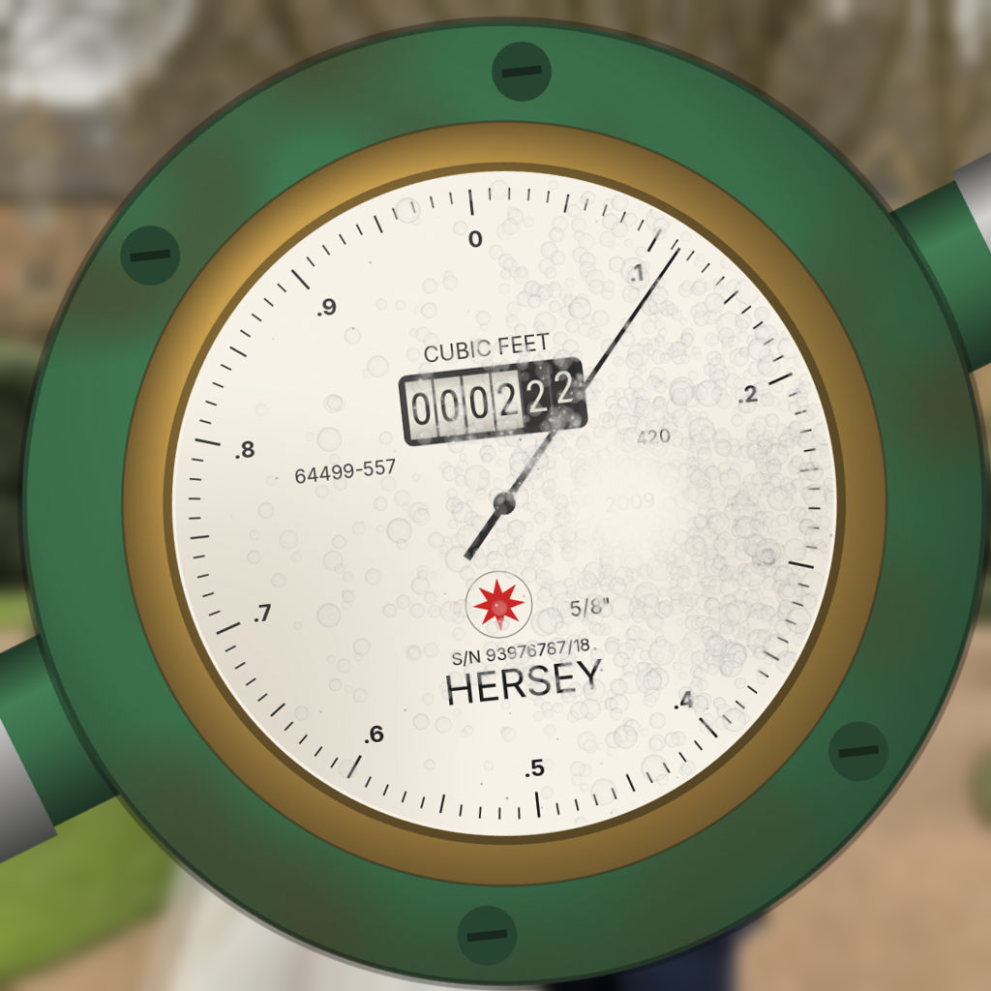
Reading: 222.11 ft³
